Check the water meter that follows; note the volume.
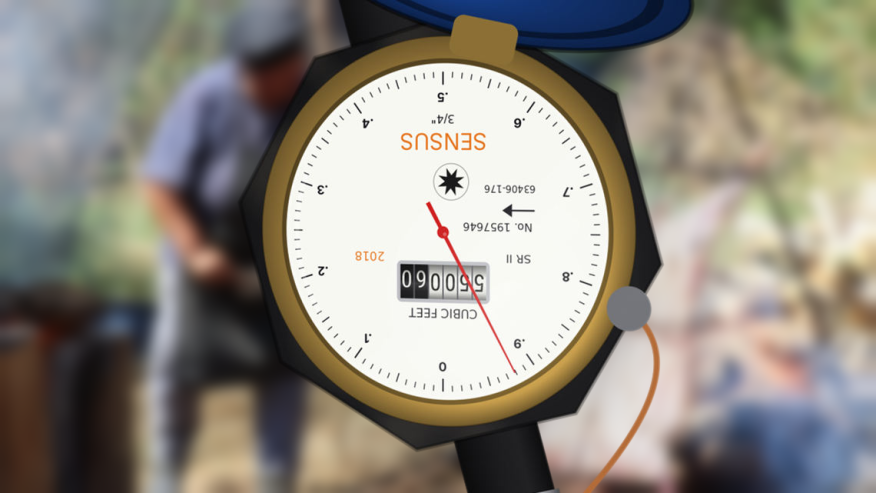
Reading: 550059.92 ft³
